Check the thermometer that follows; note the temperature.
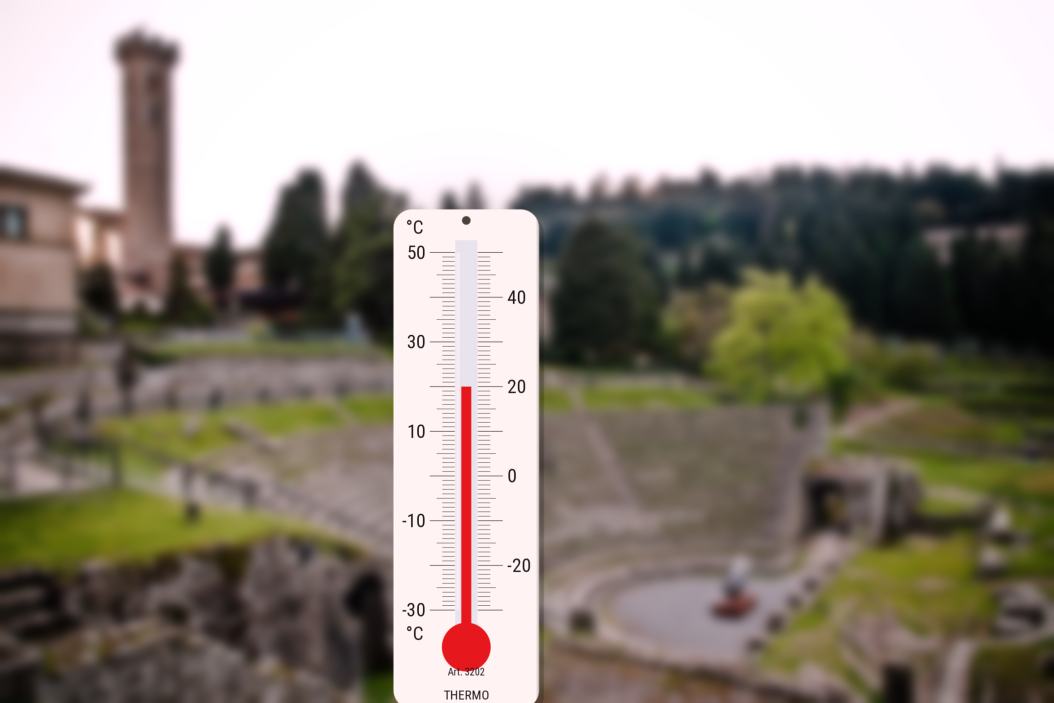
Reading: 20 °C
